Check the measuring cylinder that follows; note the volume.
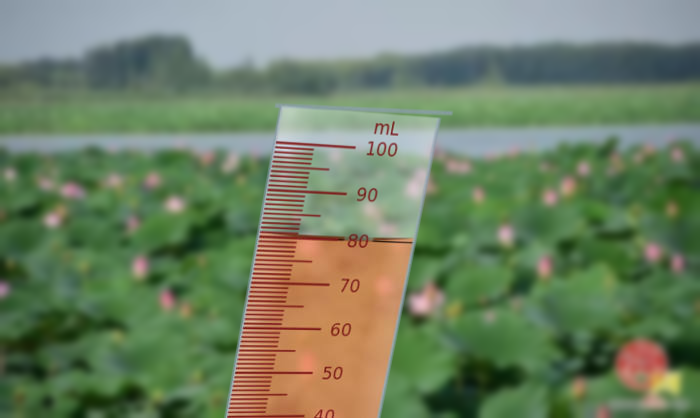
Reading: 80 mL
